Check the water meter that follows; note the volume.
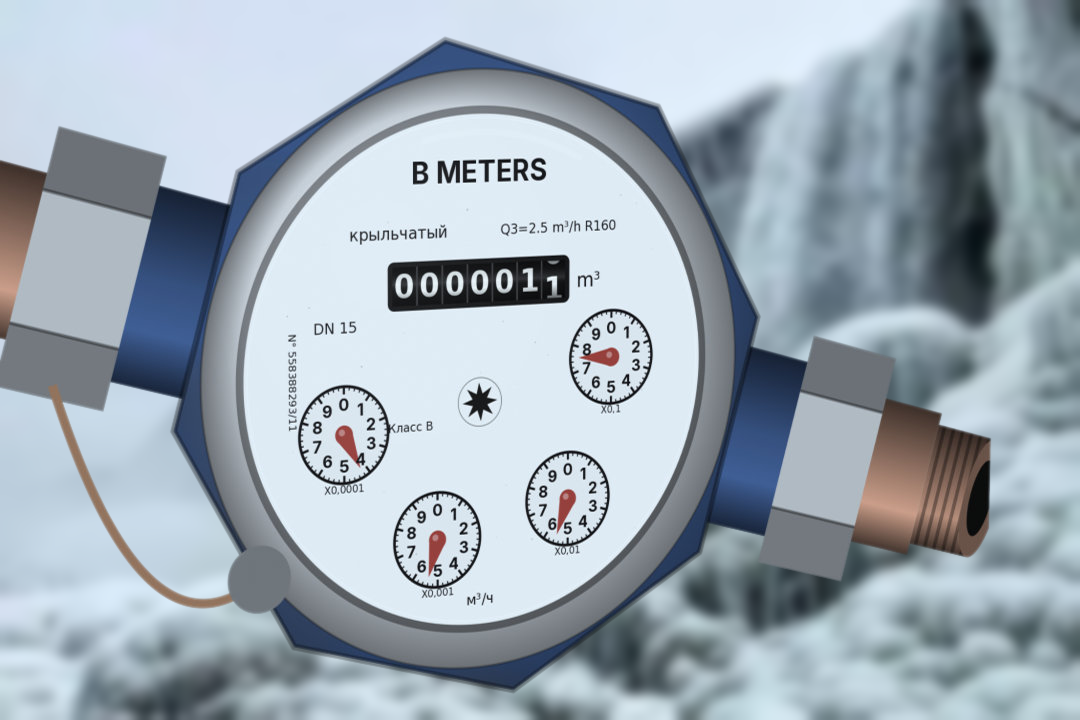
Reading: 10.7554 m³
